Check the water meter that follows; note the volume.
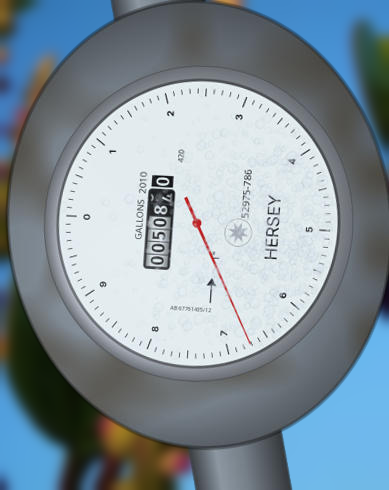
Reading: 50836.7 gal
